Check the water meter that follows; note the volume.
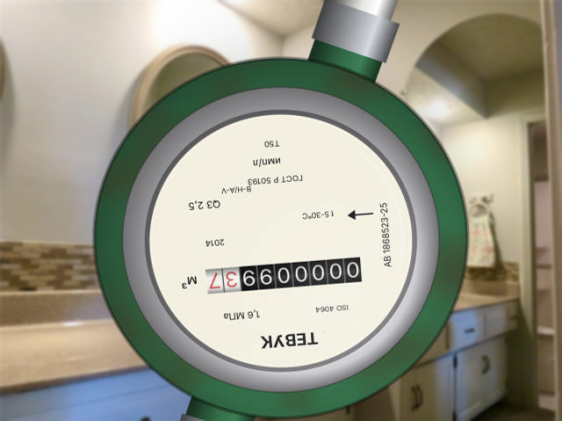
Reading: 99.37 m³
